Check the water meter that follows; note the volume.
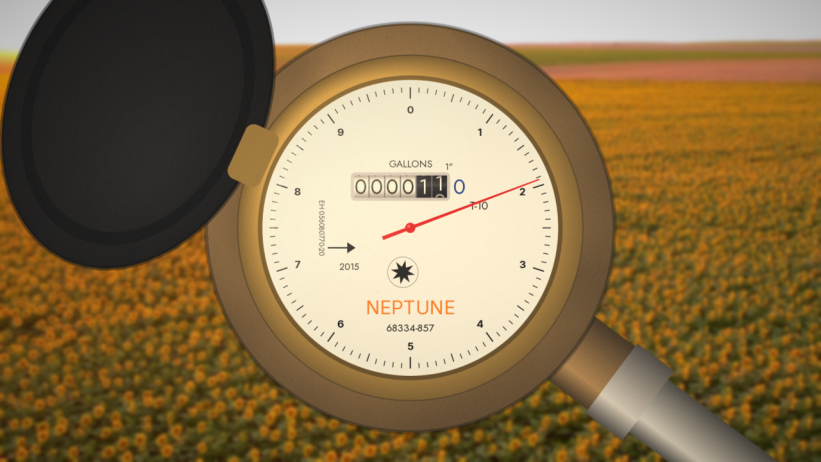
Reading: 111.9 gal
